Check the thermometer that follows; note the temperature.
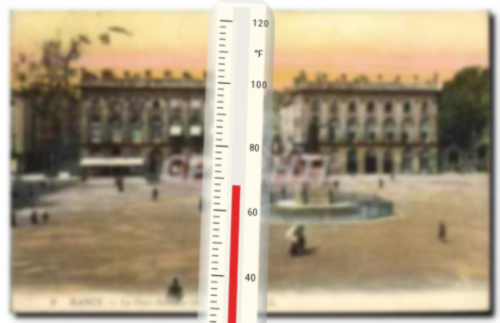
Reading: 68 °F
